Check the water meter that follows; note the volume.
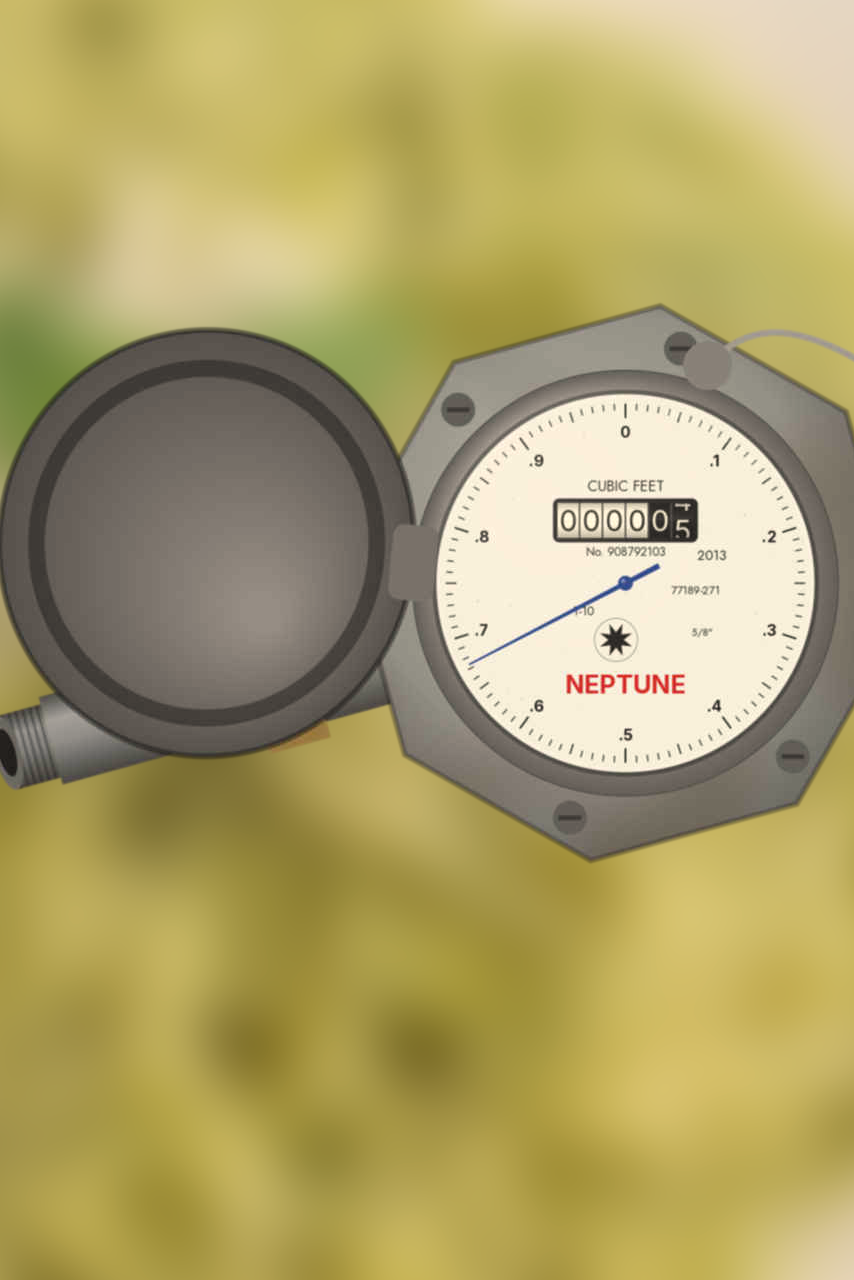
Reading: 4.67 ft³
